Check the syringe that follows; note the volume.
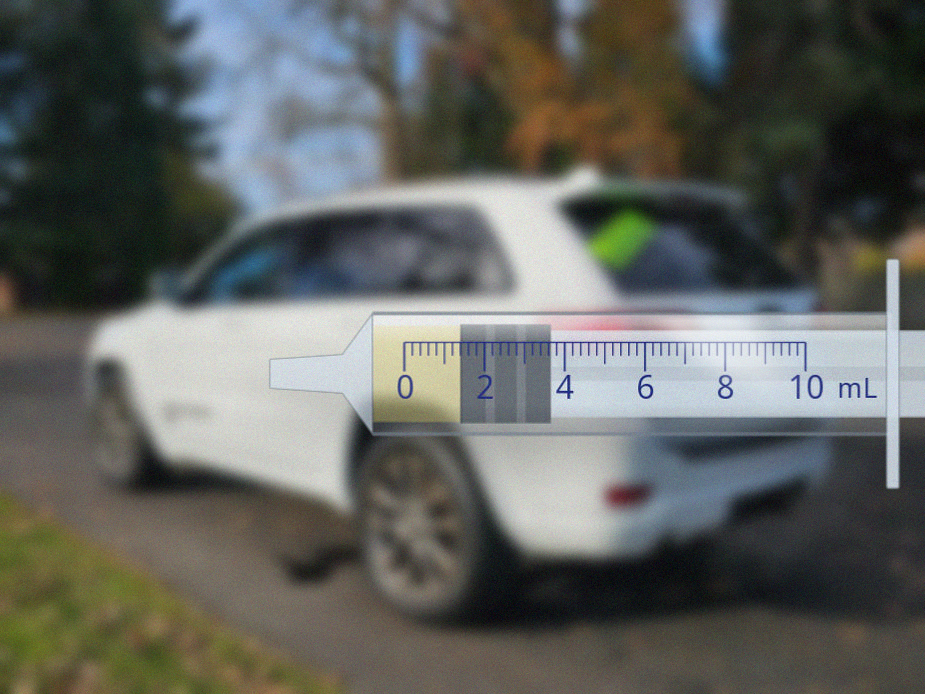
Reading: 1.4 mL
